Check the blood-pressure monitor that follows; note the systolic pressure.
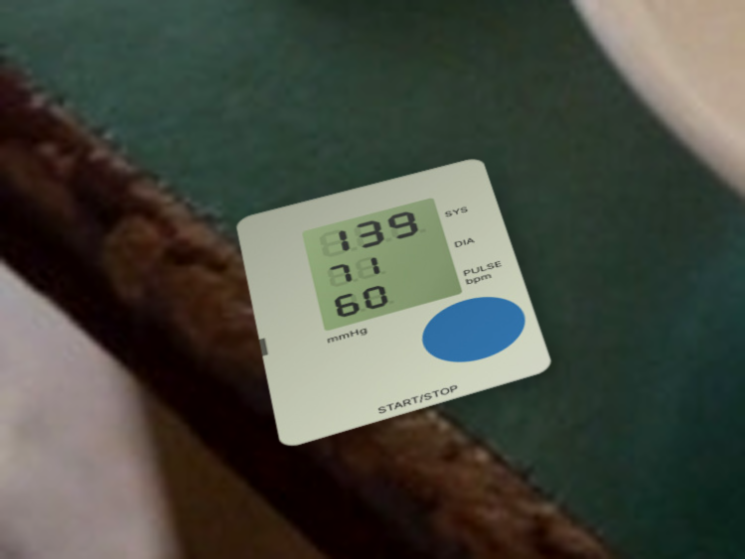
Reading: 139 mmHg
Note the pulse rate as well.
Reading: 60 bpm
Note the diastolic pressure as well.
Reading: 71 mmHg
